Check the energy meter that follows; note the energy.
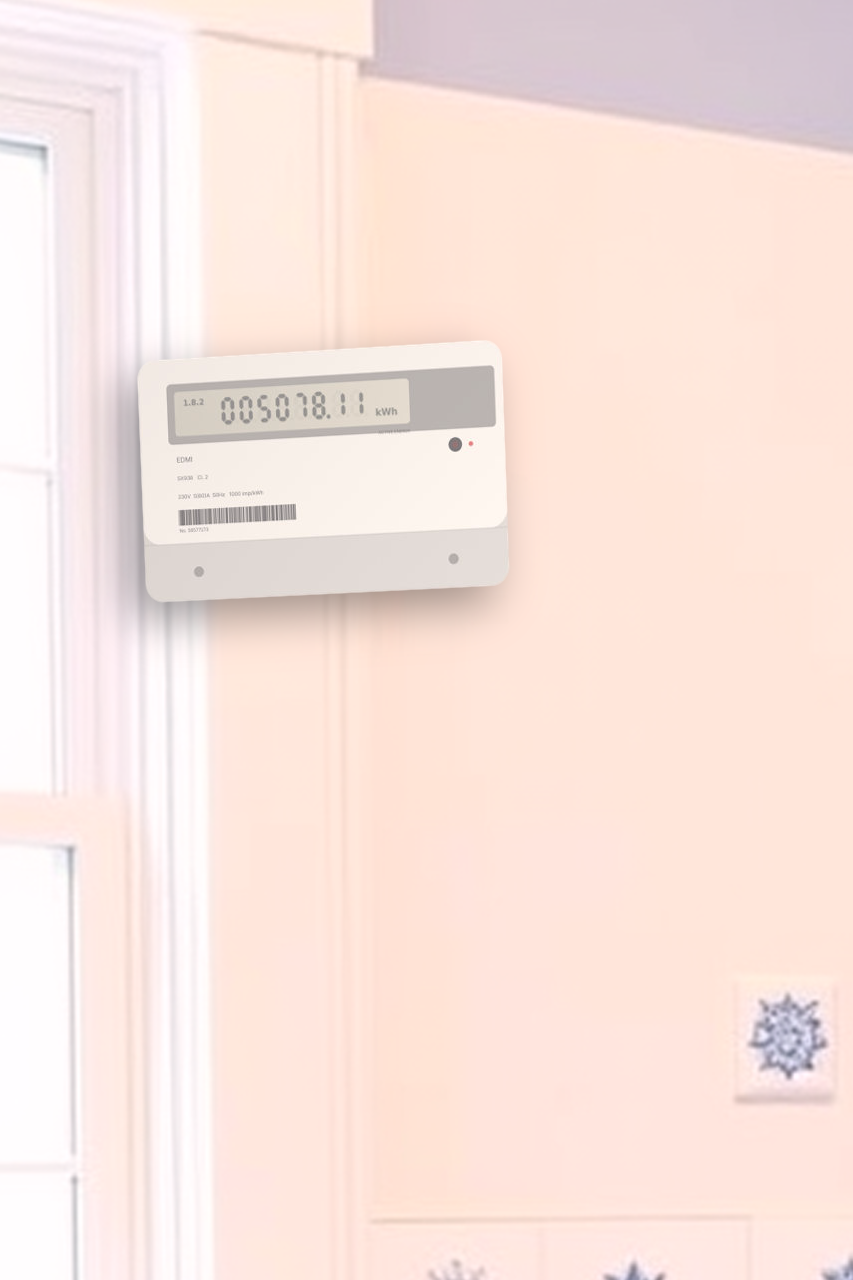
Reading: 5078.11 kWh
